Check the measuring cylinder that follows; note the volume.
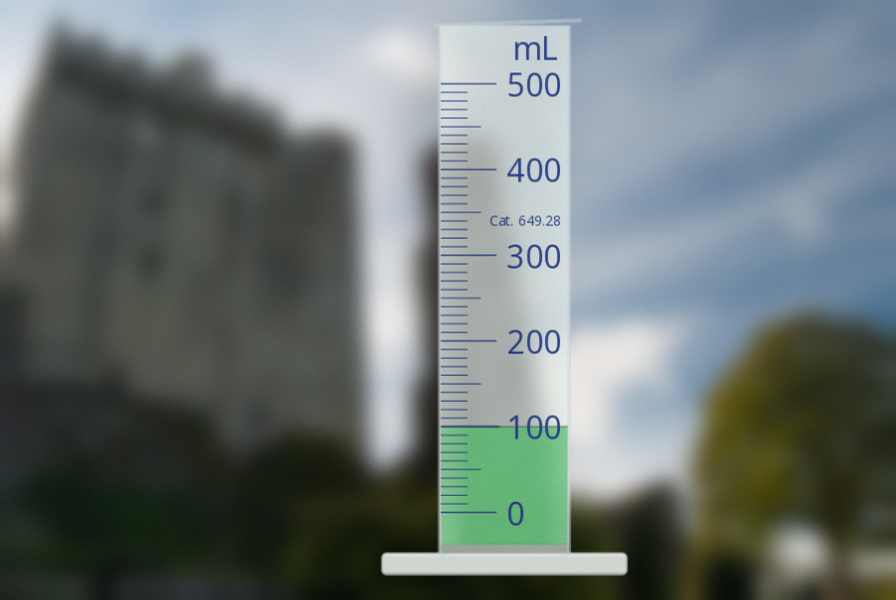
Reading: 100 mL
